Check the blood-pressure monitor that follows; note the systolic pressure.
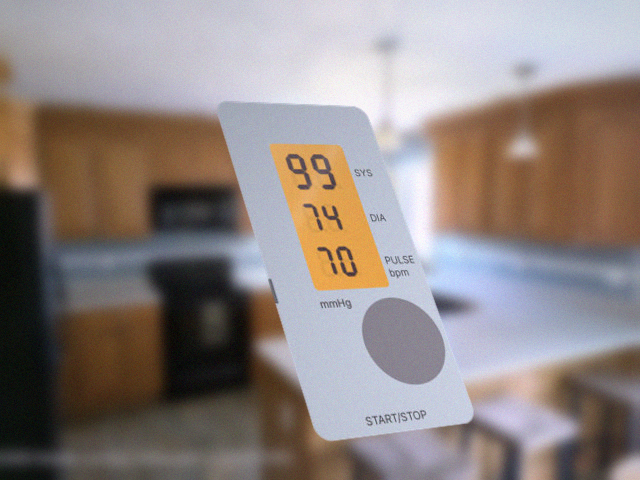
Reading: 99 mmHg
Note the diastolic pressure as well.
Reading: 74 mmHg
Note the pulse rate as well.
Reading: 70 bpm
